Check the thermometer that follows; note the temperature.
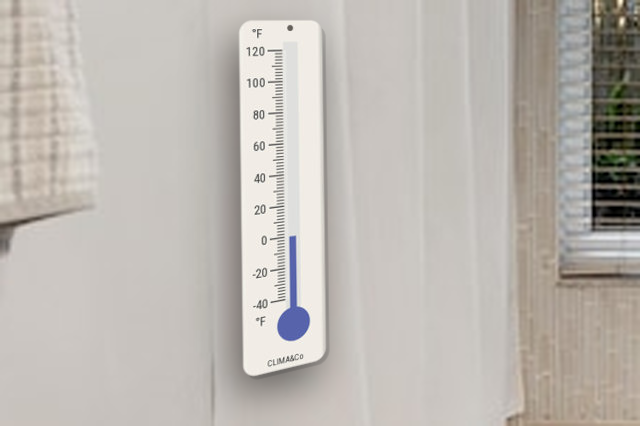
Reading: 0 °F
